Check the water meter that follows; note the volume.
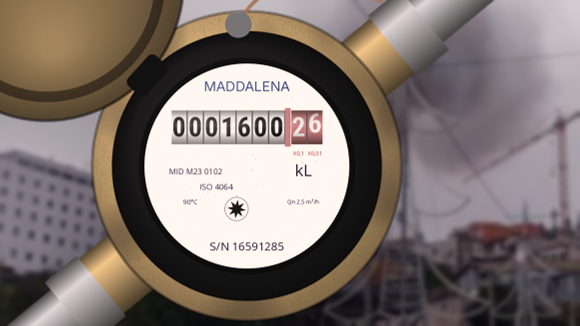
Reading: 1600.26 kL
